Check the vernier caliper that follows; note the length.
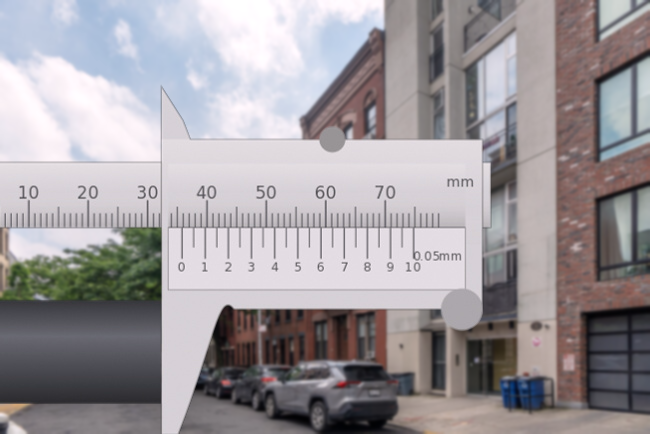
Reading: 35.8 mm
